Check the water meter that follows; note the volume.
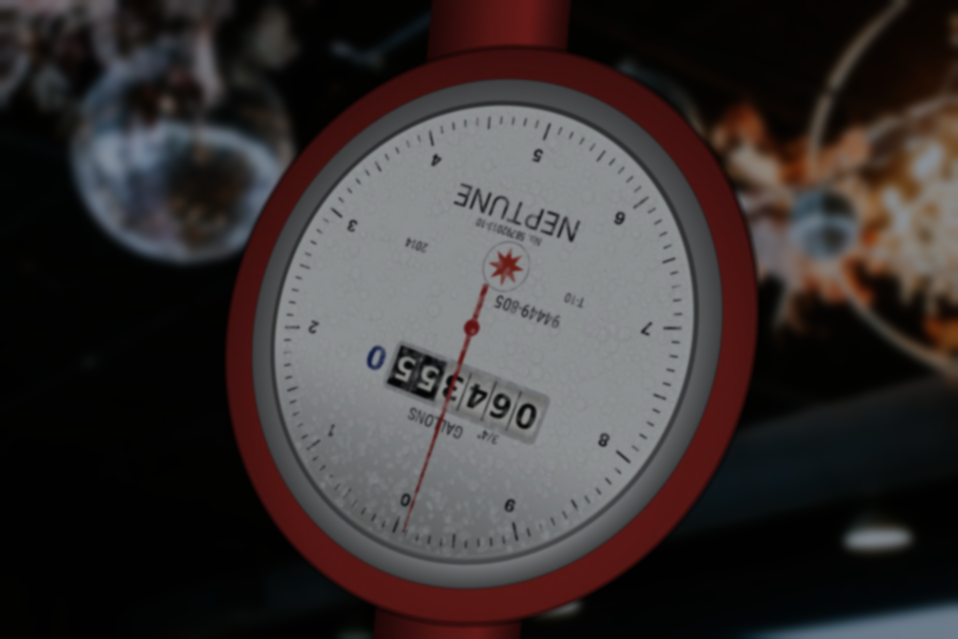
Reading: 643549.9 gal
